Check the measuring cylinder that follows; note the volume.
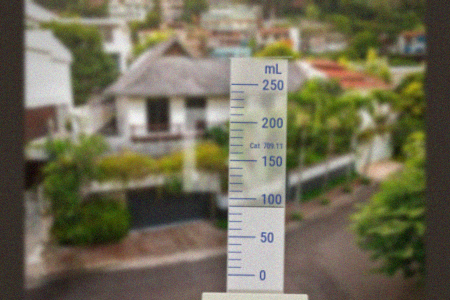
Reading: 90 mL
